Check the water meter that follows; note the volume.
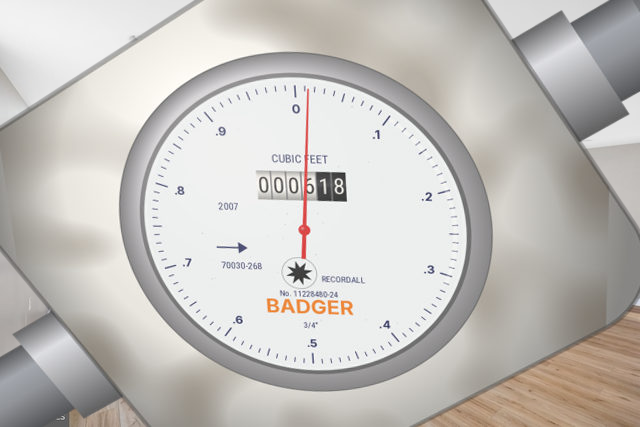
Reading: 618.01 ft³
